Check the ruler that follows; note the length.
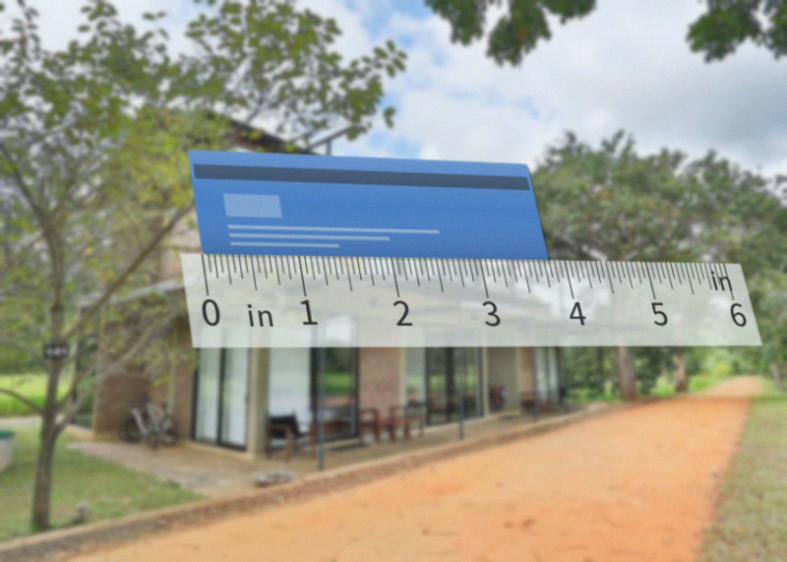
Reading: 3.8125 in
